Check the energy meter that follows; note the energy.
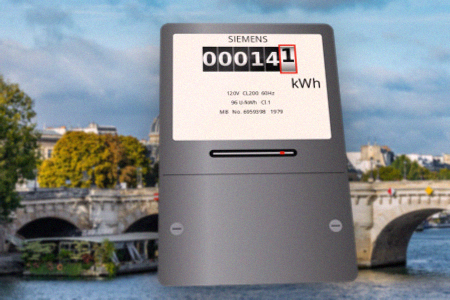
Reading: 14.1 kWh
